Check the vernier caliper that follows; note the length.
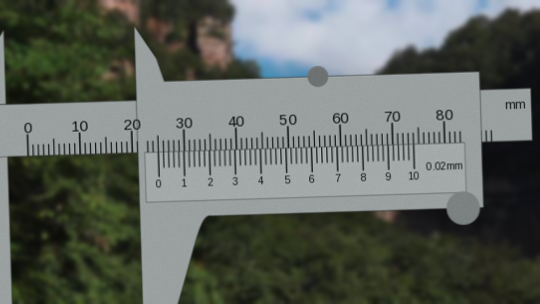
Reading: 25.0 mm
